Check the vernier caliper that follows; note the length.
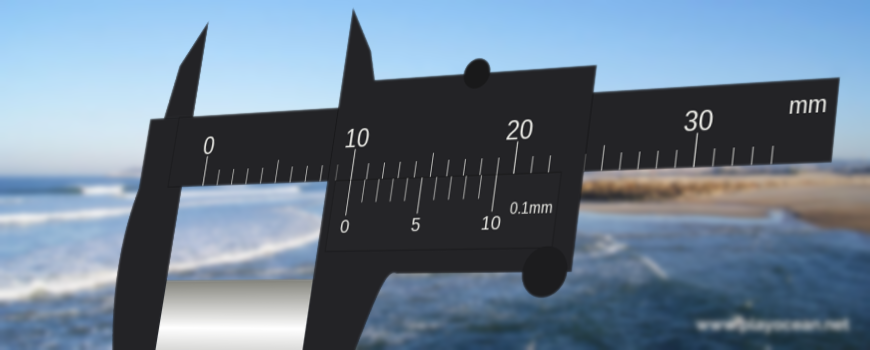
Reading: 10.0 mm
